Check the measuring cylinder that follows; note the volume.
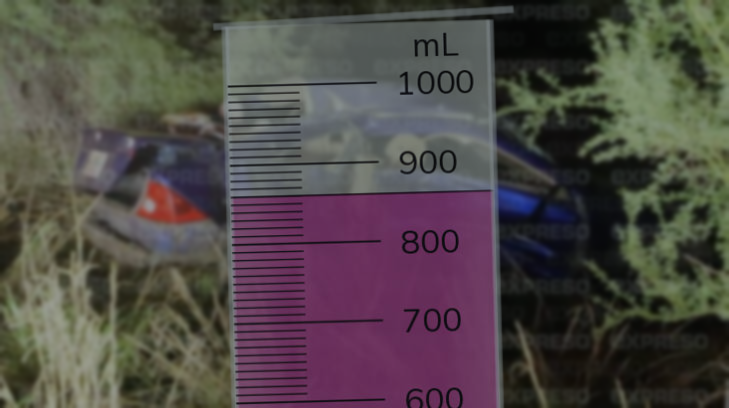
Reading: 860 mL
